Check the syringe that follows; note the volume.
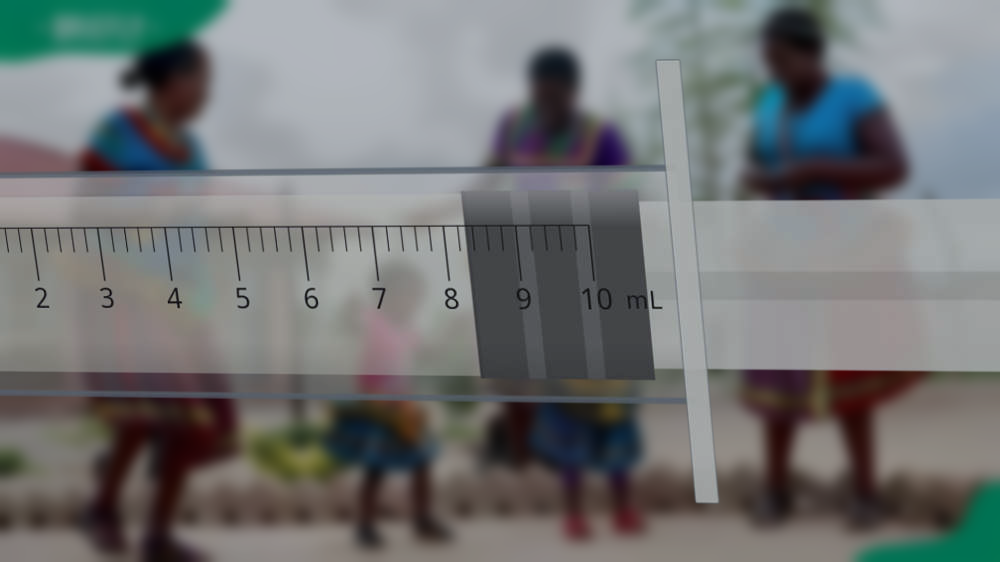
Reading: 8.3 mL
